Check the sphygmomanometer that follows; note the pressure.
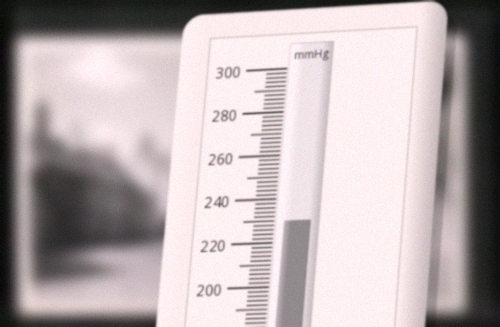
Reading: 230 mmHg
